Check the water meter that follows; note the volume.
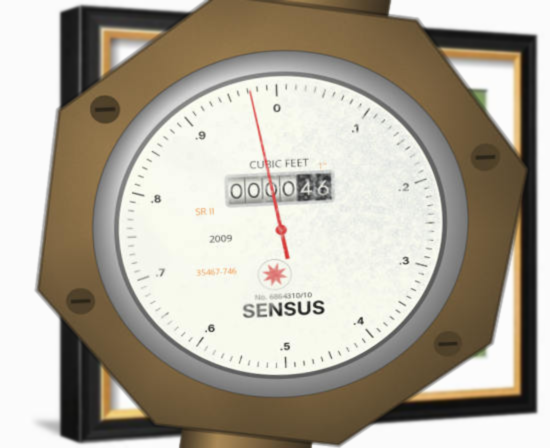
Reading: 45.97 ft³
